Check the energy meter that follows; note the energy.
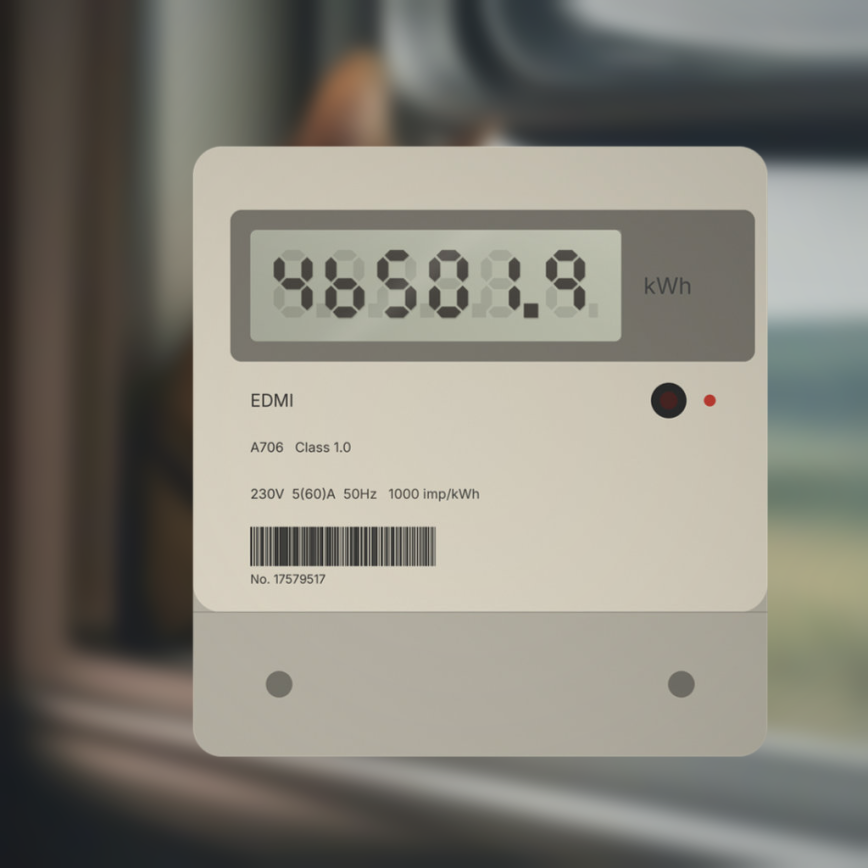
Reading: 46501.9 kWh
